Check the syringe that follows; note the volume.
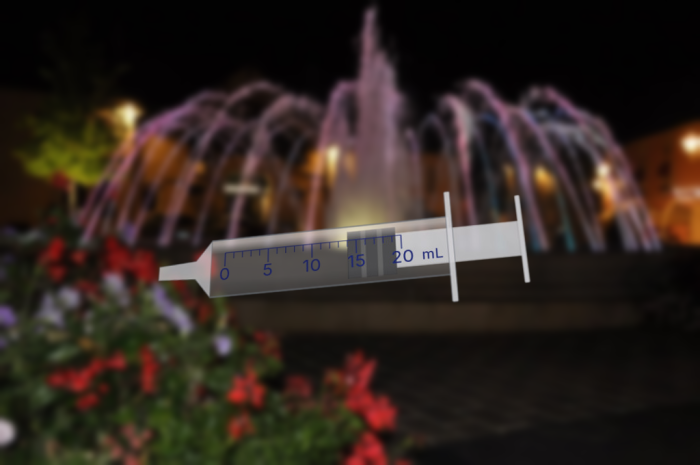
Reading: 14 mL
